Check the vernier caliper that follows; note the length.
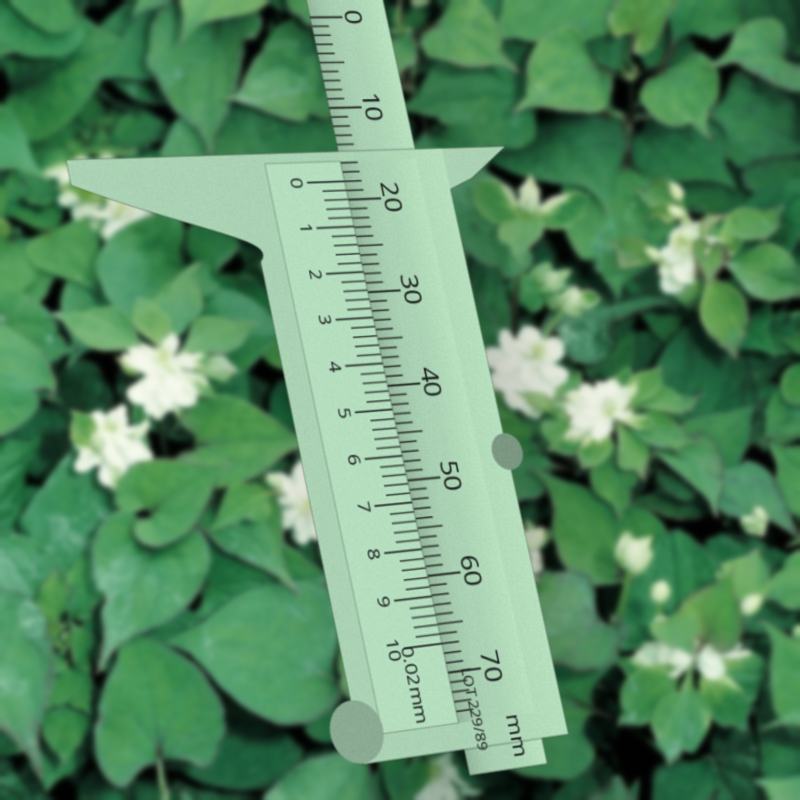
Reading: 18.0 mm
